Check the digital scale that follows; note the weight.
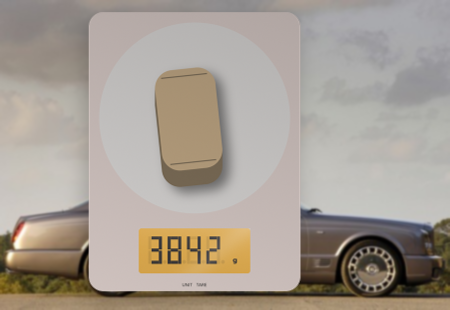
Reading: 3842 g
